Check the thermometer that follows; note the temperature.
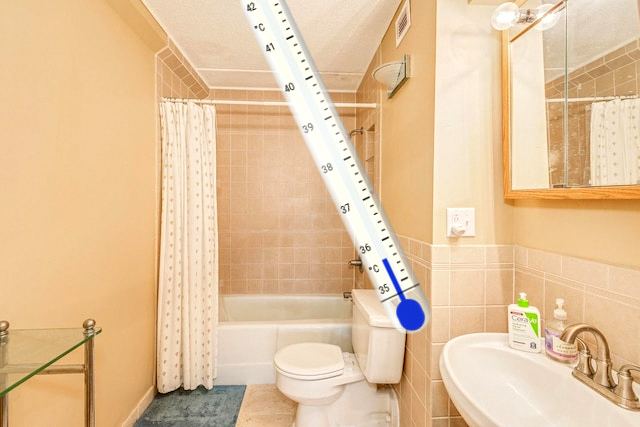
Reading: 35.6 °C
